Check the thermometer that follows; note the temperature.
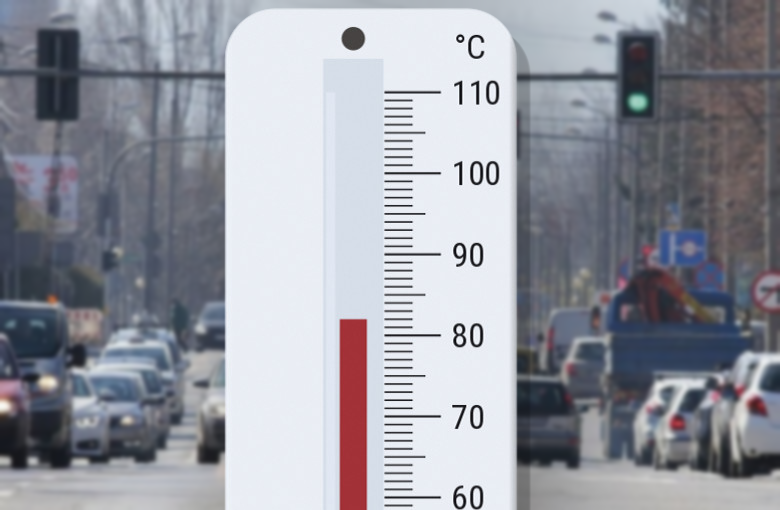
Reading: 82 °C
